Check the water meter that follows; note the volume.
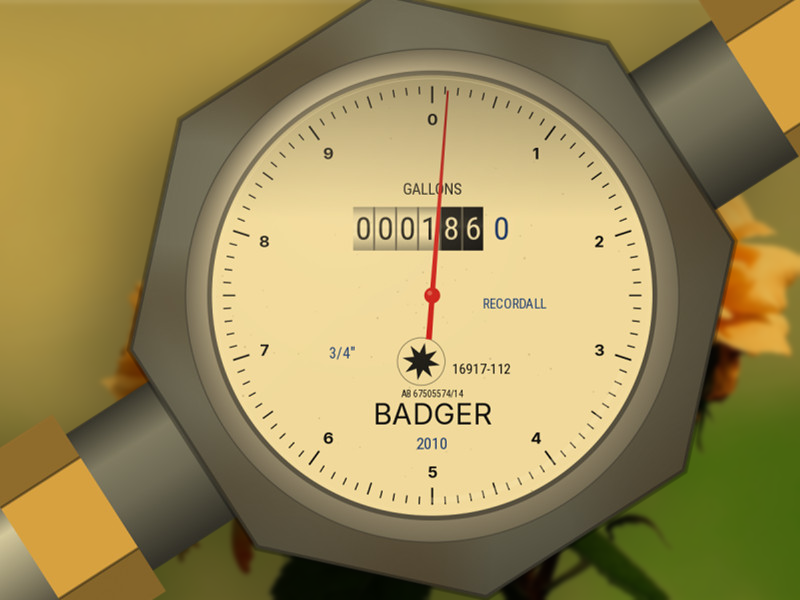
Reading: 1860.1 gal
